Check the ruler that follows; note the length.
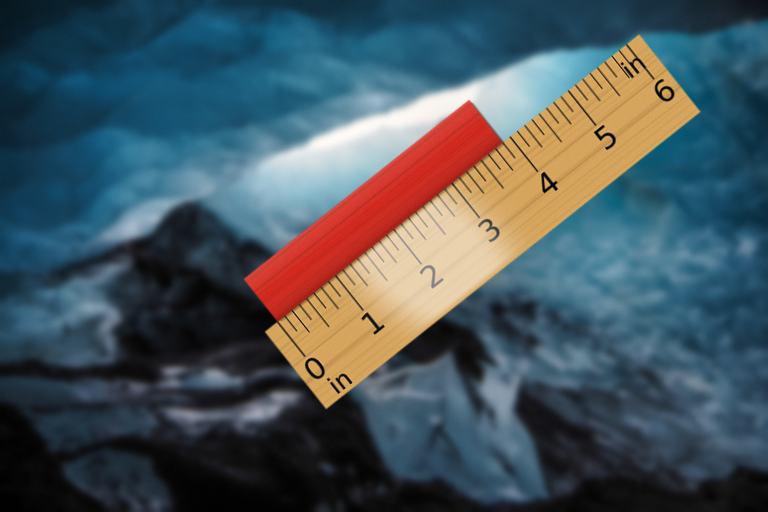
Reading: 3.875 in
